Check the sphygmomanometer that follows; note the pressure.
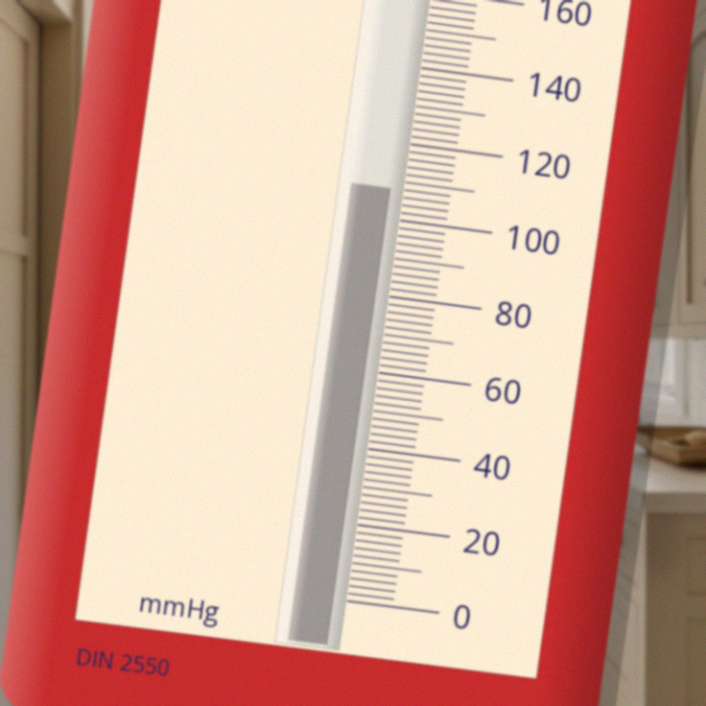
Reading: 108 mmHg
